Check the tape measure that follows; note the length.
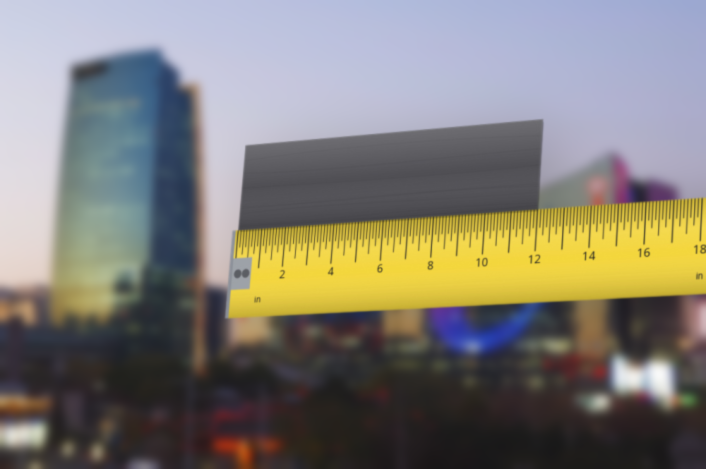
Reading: 12 in
